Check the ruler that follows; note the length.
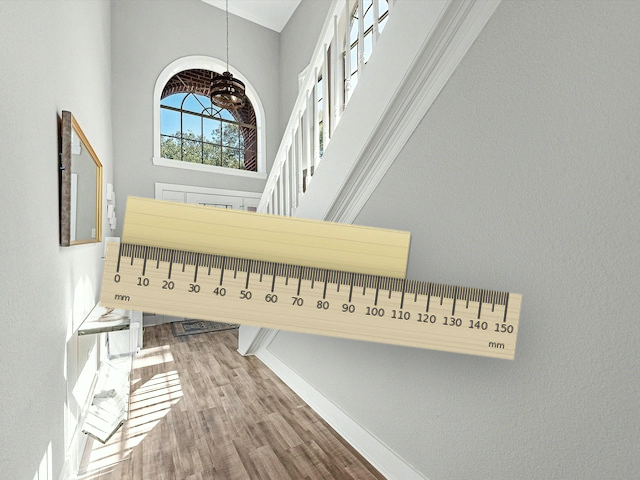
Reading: 110 mm
